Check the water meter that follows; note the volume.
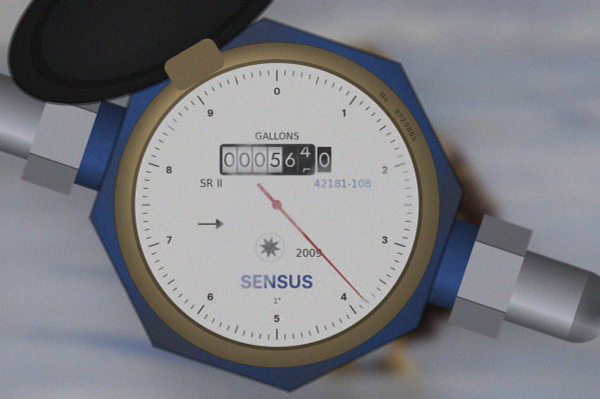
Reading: 5643.8 gal
